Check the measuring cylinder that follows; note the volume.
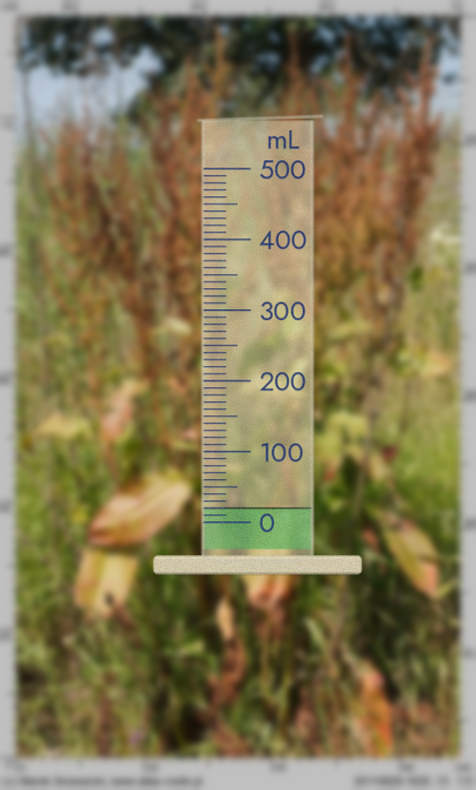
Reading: 20 mL
